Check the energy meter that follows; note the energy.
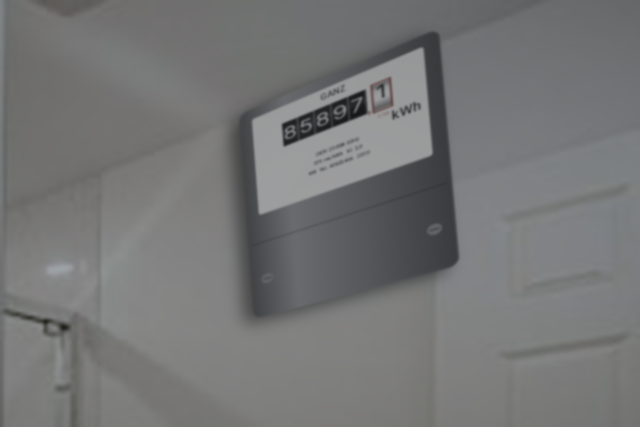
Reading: 85897.1 kWh
